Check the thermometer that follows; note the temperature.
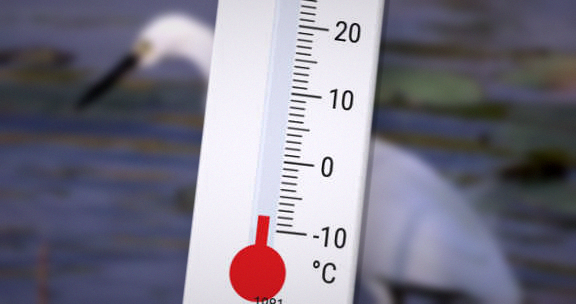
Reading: -8 °C
